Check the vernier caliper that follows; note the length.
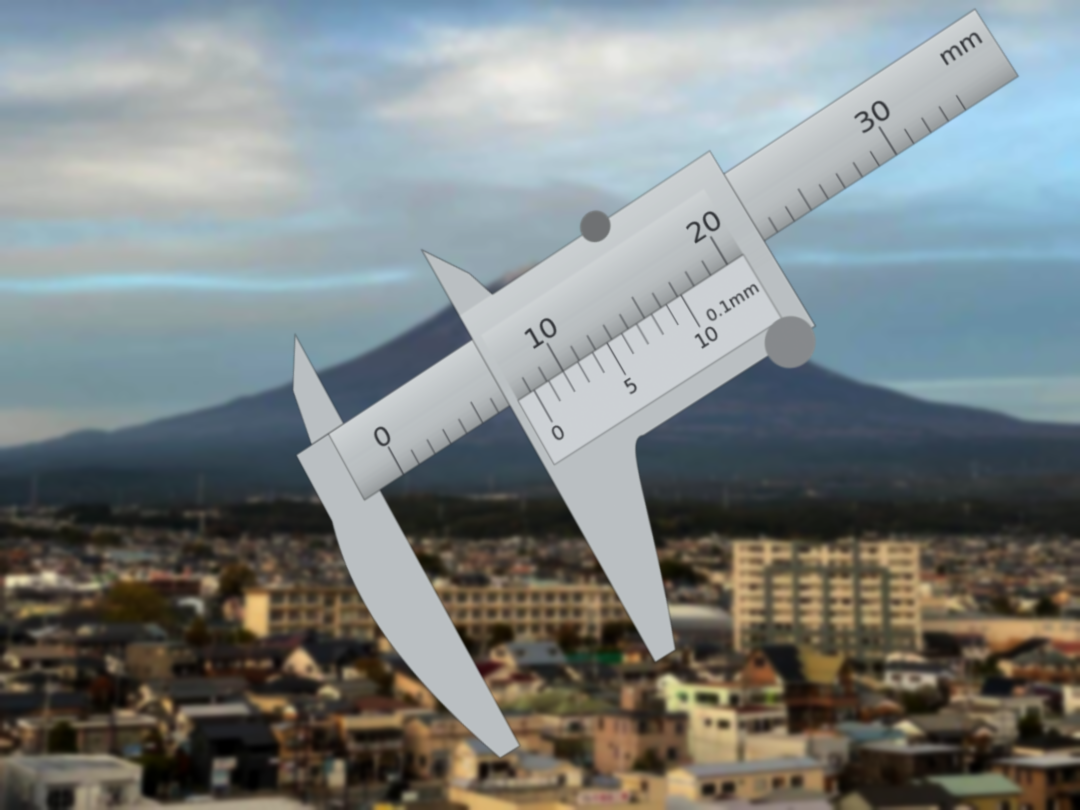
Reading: 8.2 mm
